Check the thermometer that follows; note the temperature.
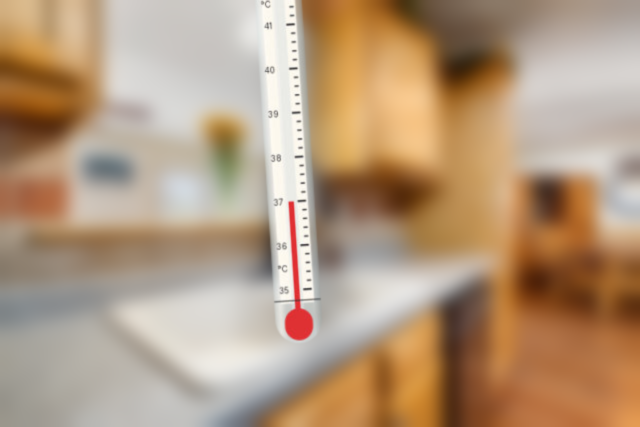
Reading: 37 °C
